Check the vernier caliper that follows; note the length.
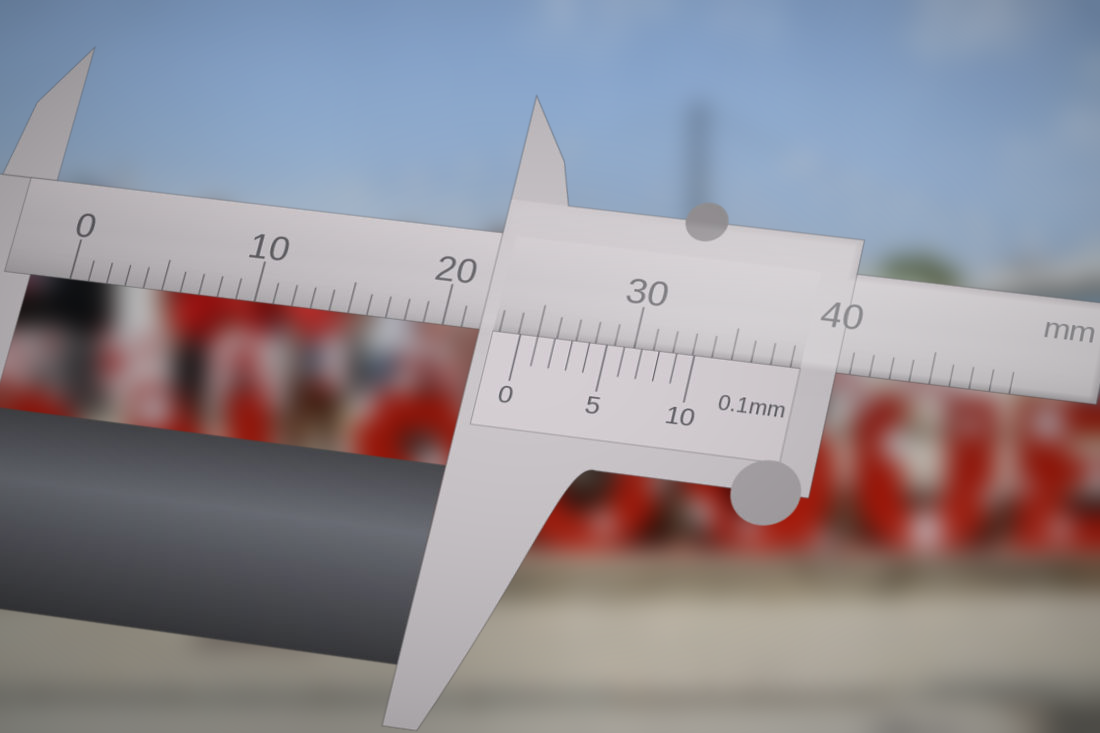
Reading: 24.1 mm
